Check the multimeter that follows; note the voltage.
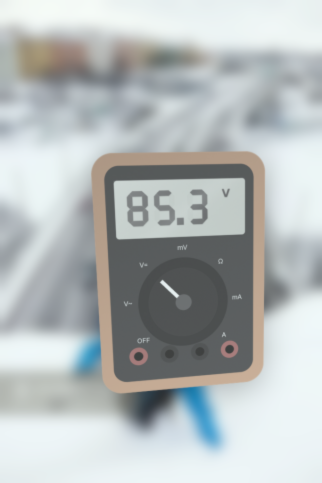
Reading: 85.3 V
